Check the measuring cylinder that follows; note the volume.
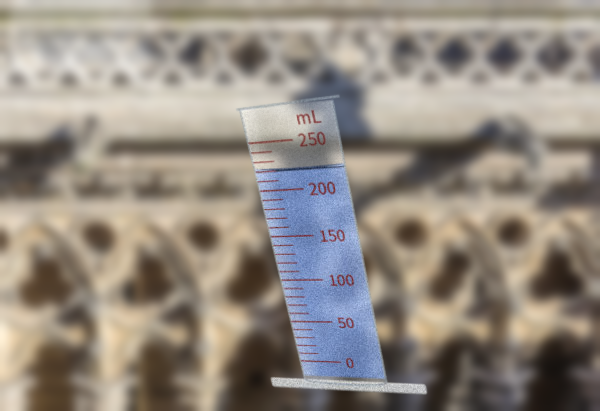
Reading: 220 mL
